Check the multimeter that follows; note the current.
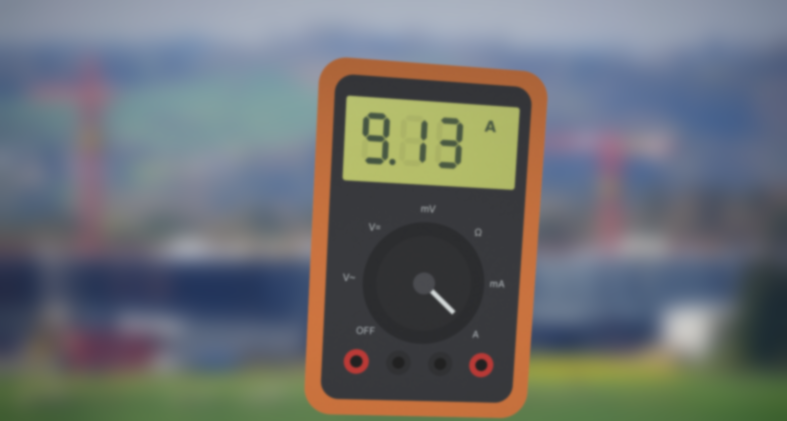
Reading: 9.13 A
